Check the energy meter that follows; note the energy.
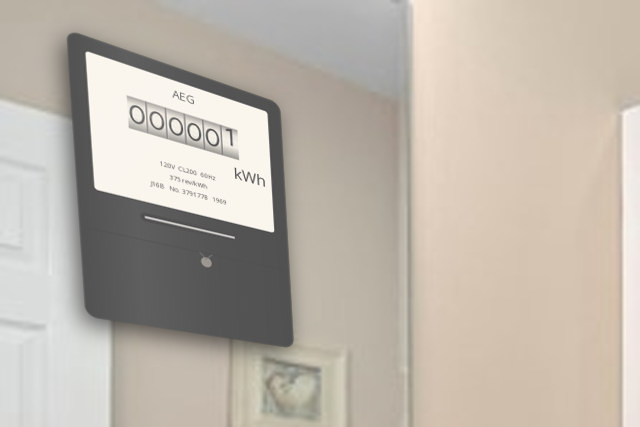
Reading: 1 kWh
